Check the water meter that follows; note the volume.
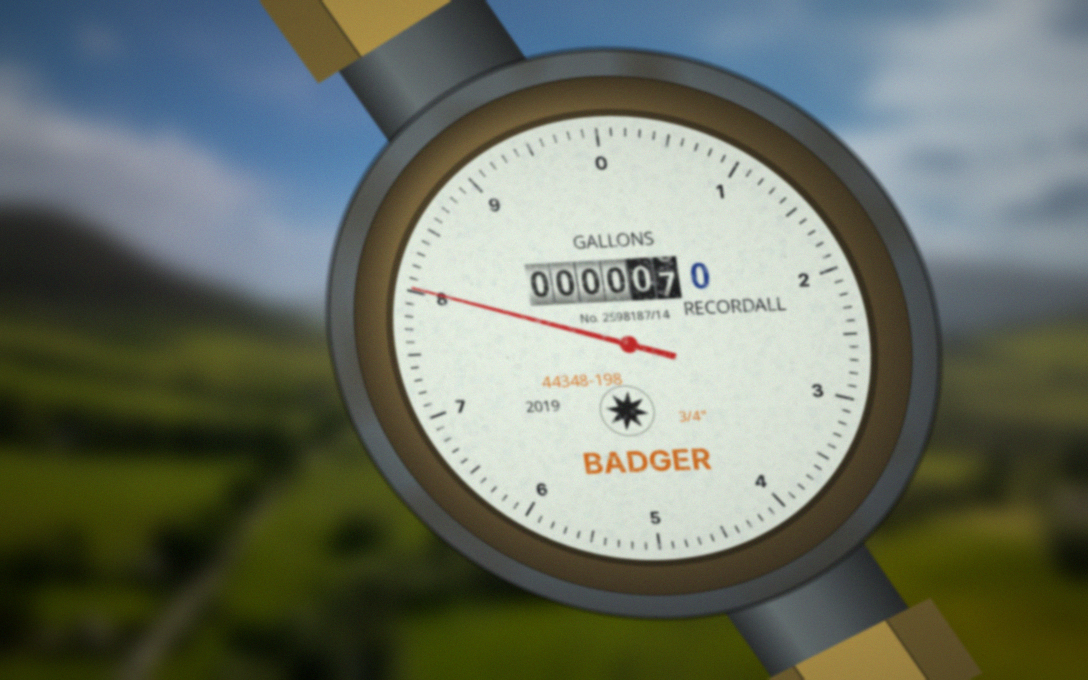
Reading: 68.0 gal
